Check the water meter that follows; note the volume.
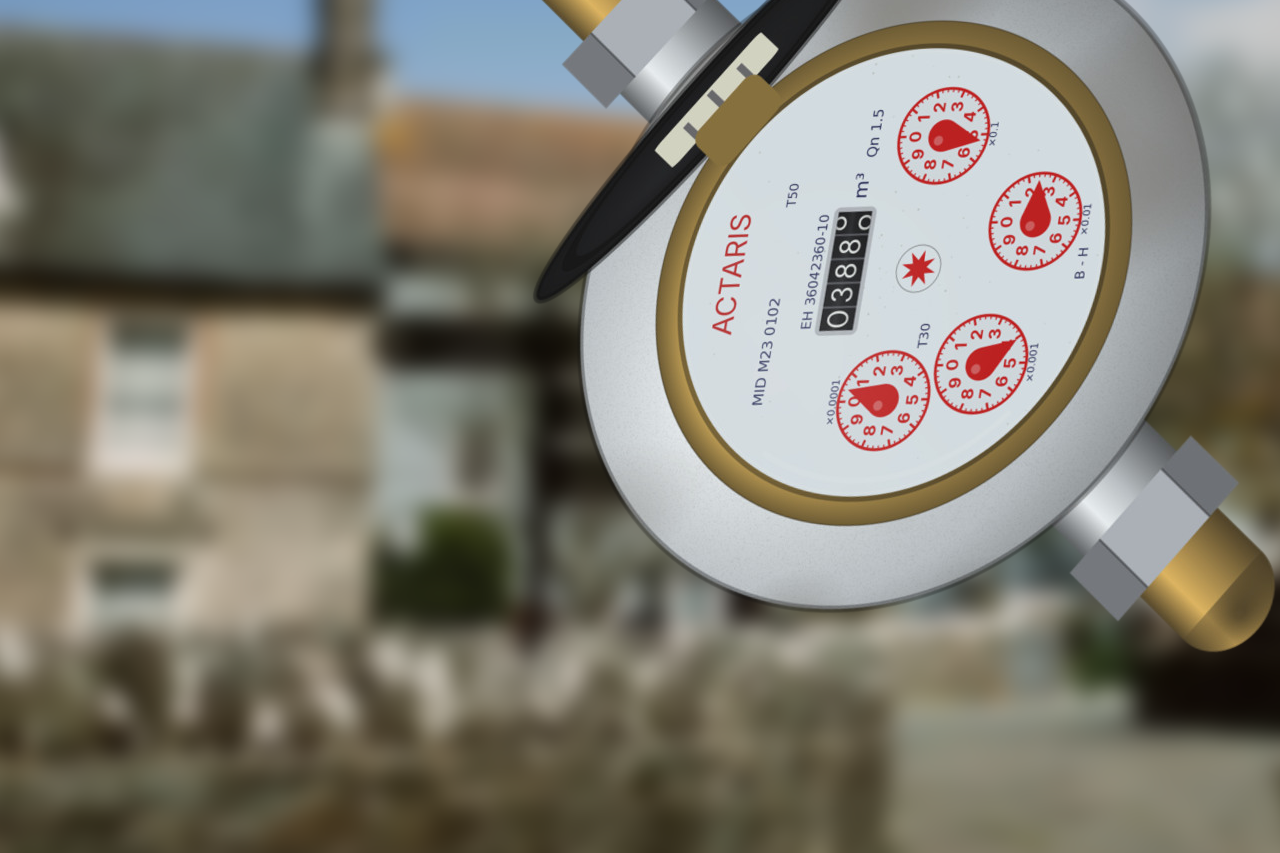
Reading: 3888.5240 m³
